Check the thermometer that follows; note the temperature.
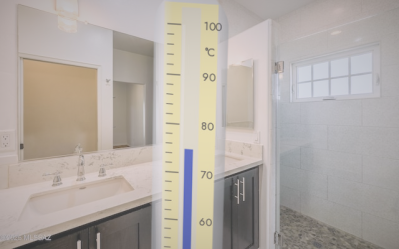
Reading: 75 °C
